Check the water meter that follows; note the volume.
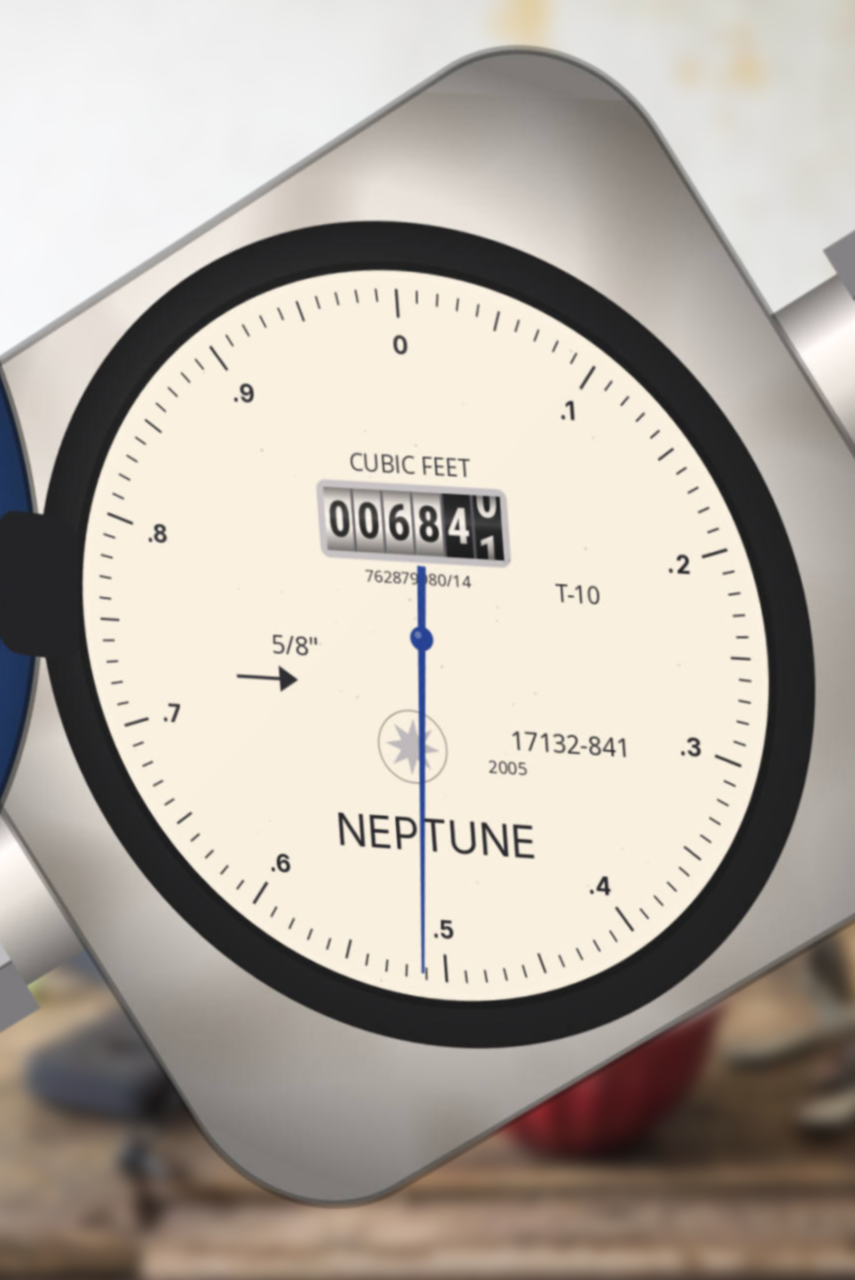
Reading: 6840.51 ft³
